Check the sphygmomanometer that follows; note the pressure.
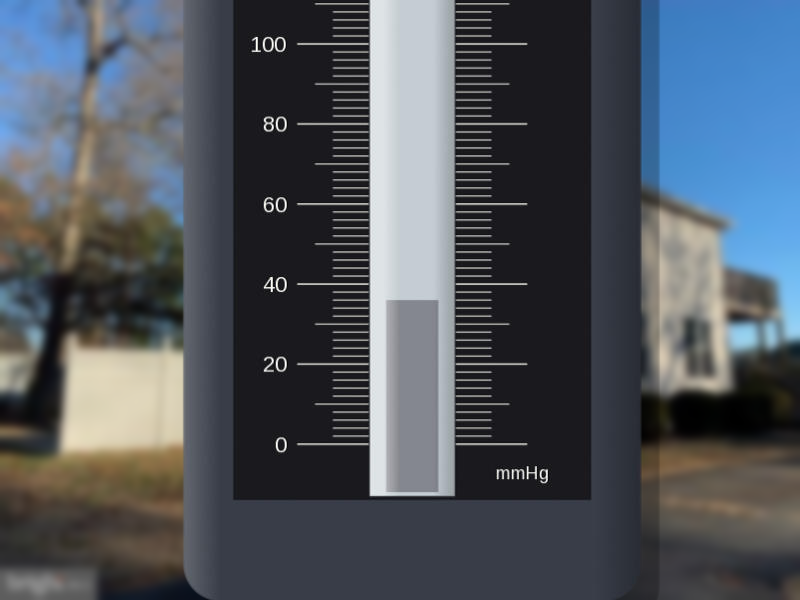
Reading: 36 mmHg
